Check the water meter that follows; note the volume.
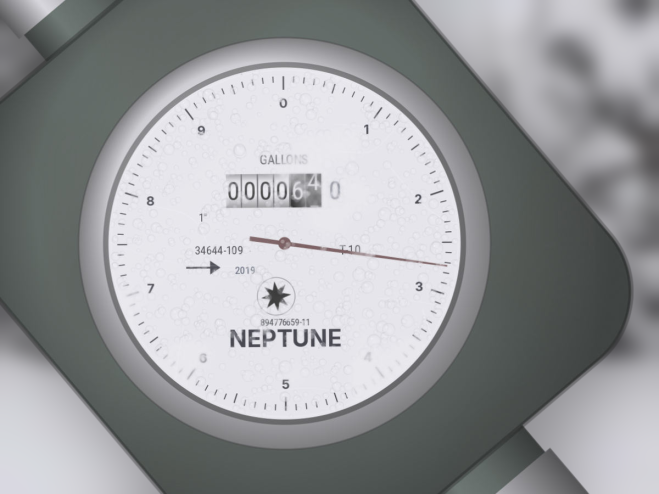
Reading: 642.7 gal
